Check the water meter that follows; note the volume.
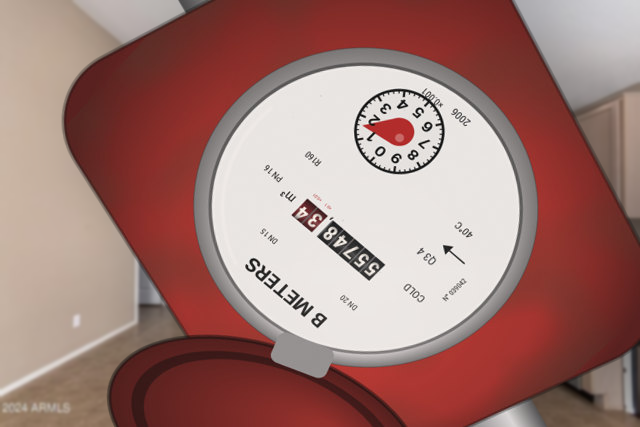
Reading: 55748.341 m³
